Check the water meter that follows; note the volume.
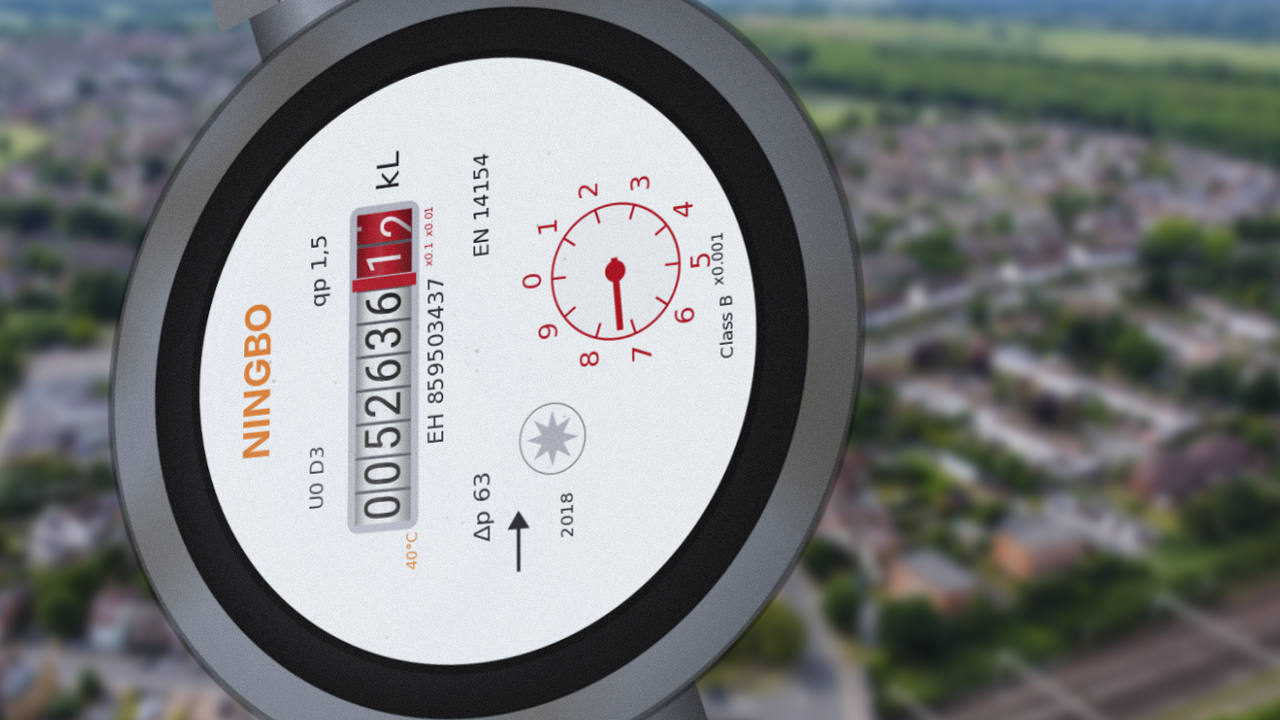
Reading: 52636.117 kL
